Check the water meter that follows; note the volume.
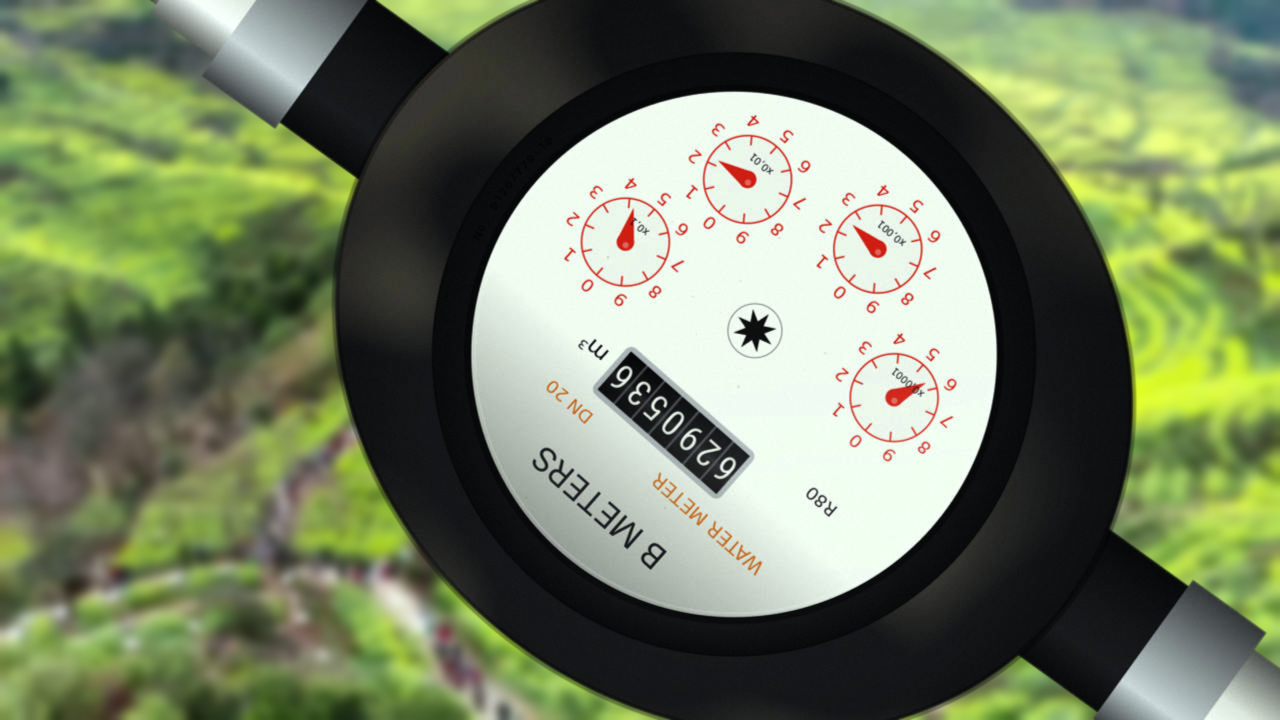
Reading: 6290536.4225 m³
